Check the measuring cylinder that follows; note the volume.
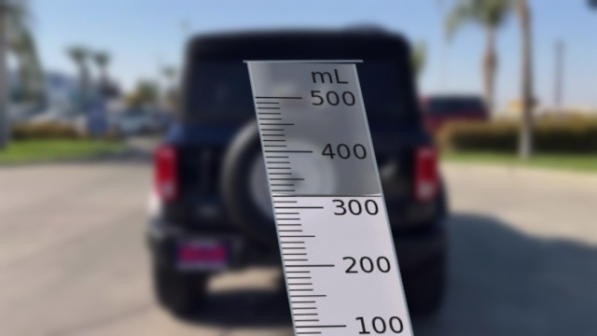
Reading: 320 mL
